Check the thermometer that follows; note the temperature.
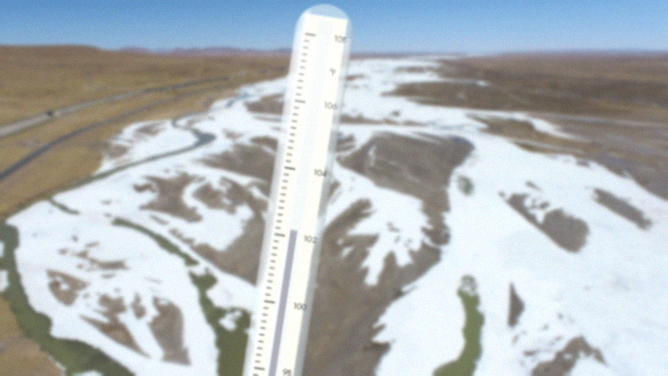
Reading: 102.2 °F
